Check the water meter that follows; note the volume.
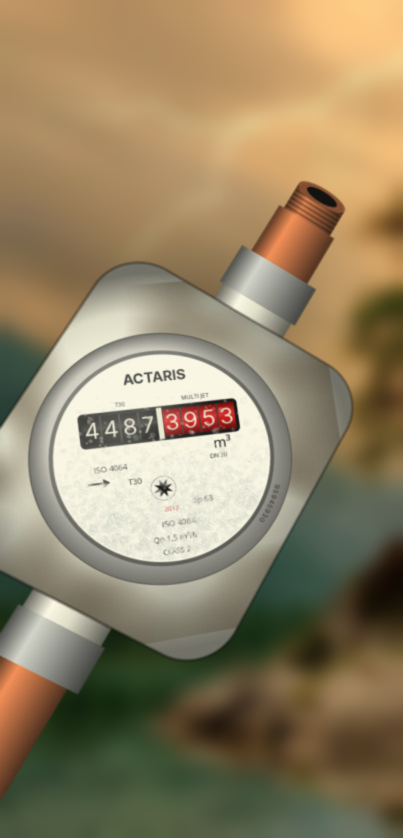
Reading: 4487.3953 m³
